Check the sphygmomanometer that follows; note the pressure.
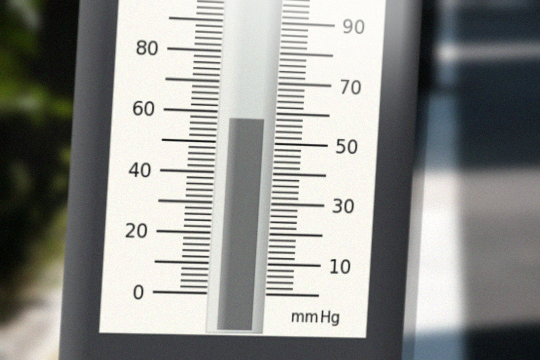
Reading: 58 mmHg
